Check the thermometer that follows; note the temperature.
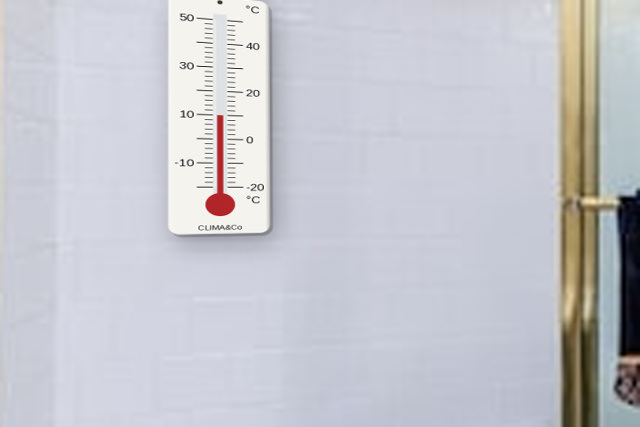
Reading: 10 °C
